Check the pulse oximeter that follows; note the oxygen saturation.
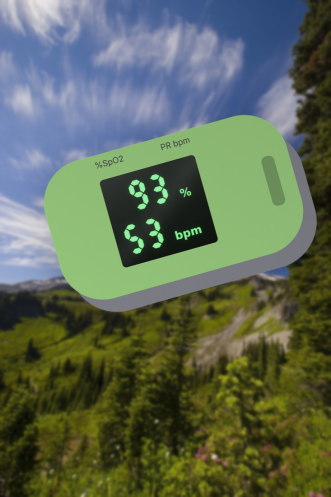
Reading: 93 %
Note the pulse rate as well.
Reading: 53 bpm
